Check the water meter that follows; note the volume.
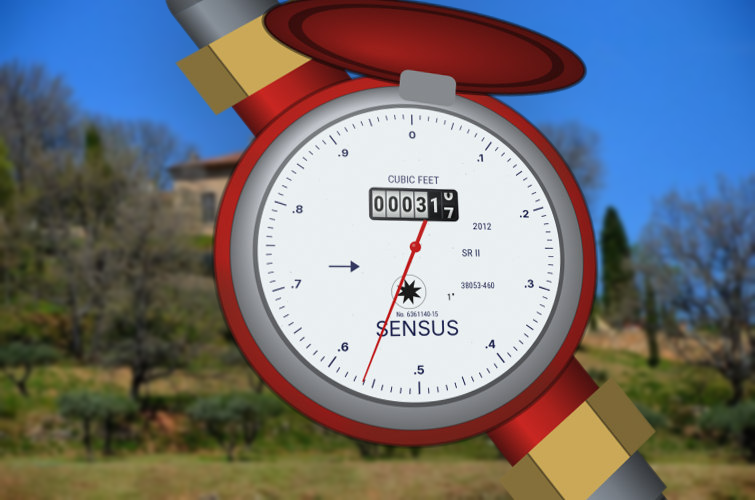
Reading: 316.56 ft³
